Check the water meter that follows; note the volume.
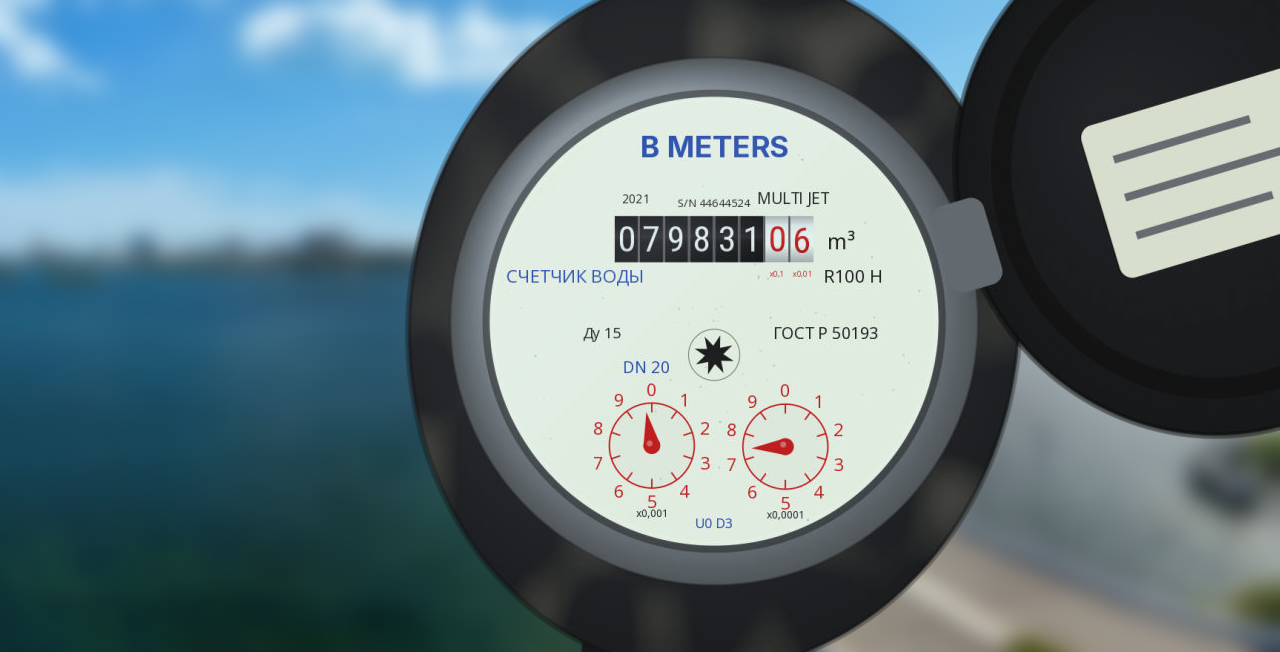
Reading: 79831.0597 m³
